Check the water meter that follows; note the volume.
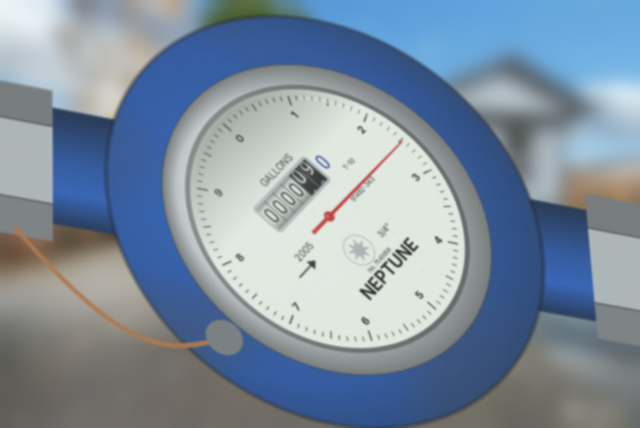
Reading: 92.5 gal
